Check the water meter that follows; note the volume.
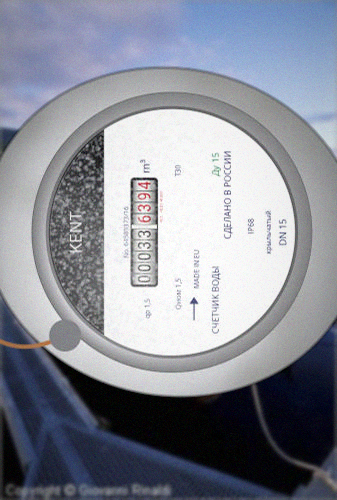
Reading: 33.6394 m³
